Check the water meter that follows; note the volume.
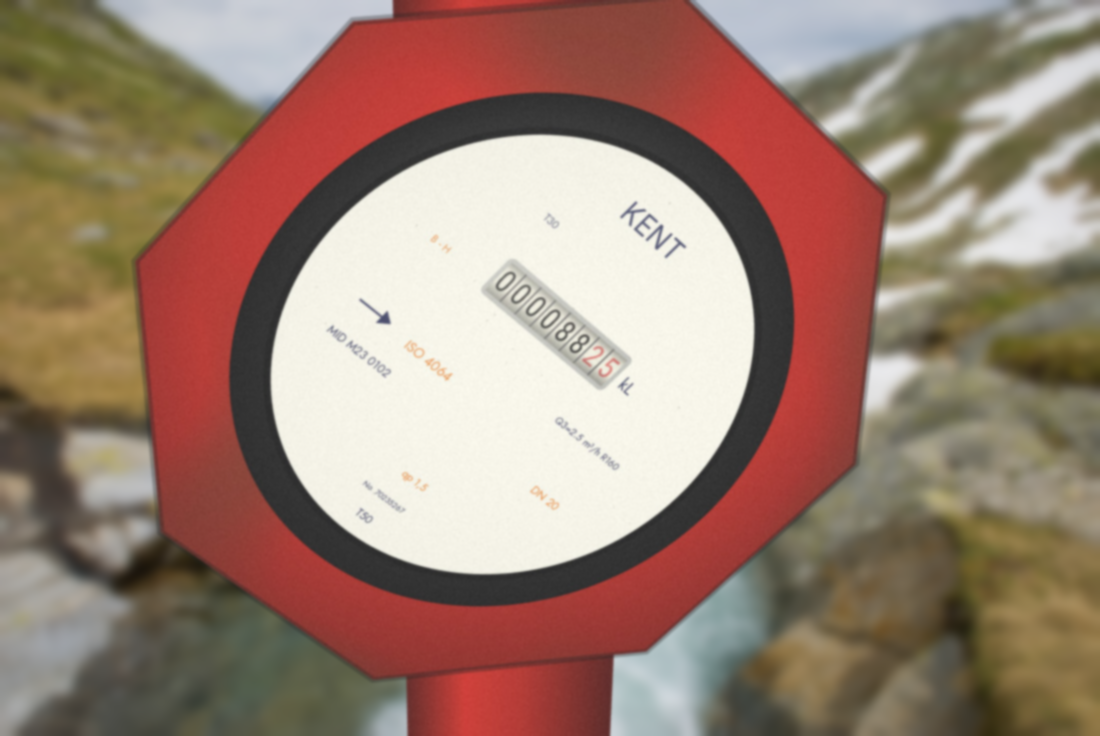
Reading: 88.25 kL
